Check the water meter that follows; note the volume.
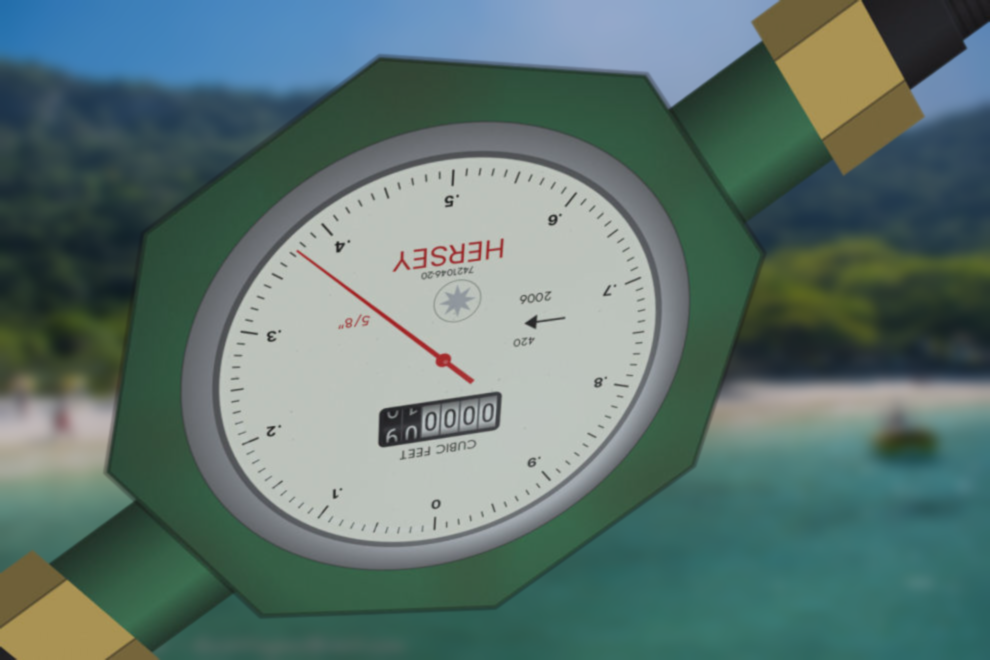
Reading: 9.37 ft³
